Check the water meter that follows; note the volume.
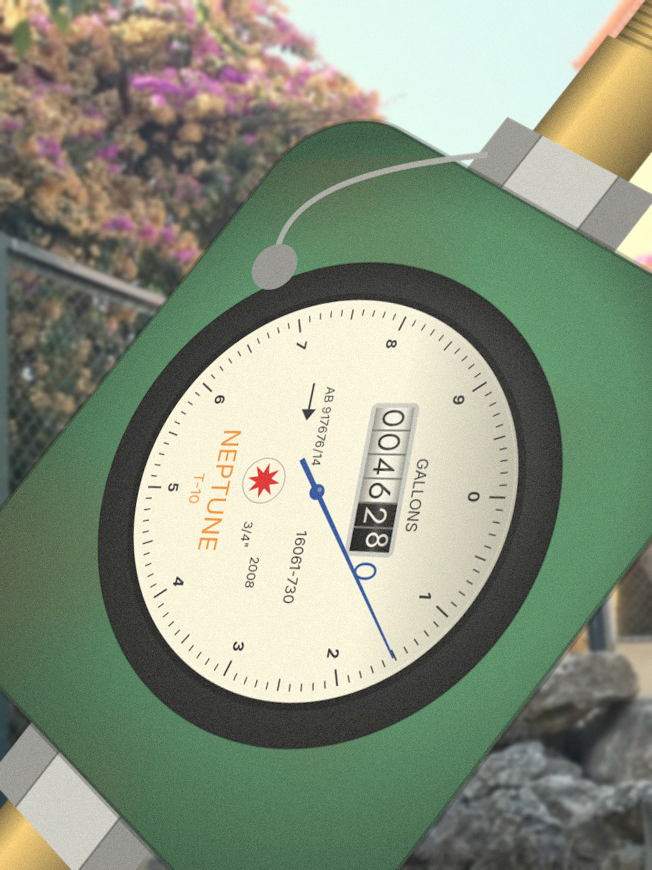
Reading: 46281.5 gal
